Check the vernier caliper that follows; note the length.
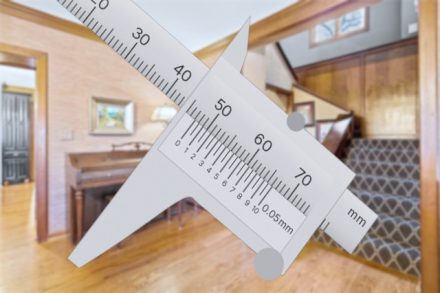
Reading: 47.2 mm
